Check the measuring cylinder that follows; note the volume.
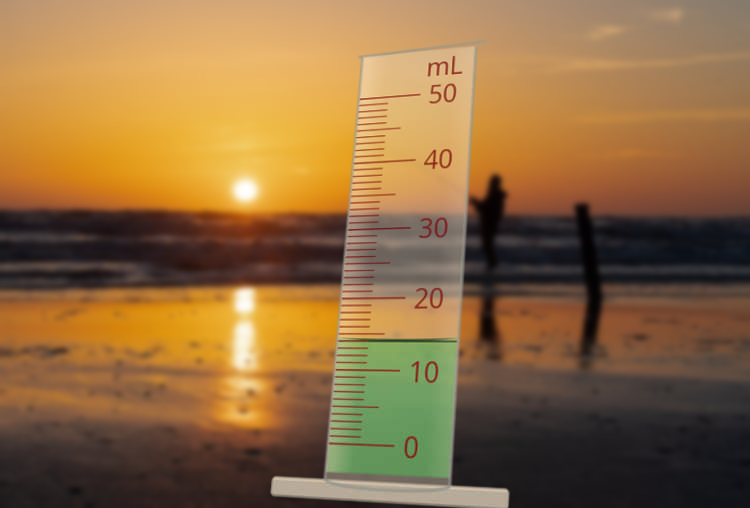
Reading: 14 mL
